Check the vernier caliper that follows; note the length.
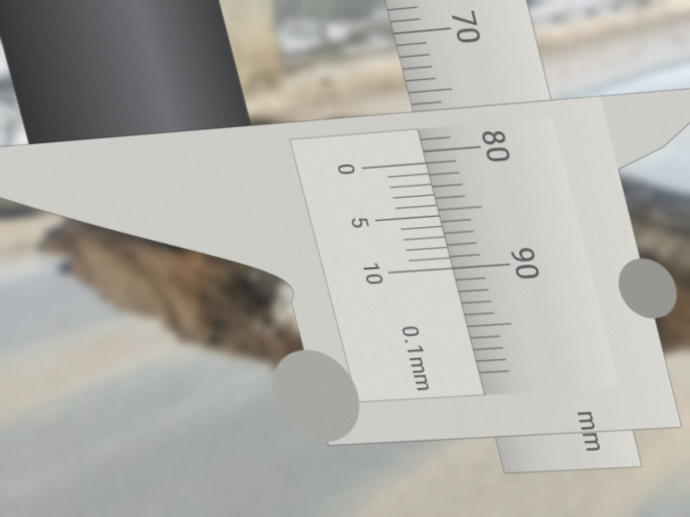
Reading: 81.0 mm
